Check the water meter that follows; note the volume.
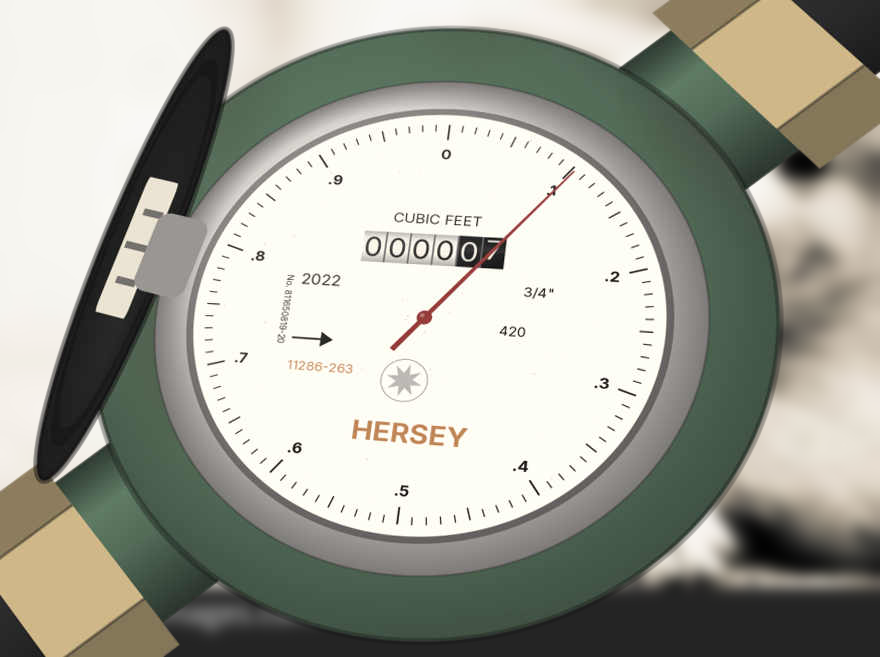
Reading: 7.10 ft³
